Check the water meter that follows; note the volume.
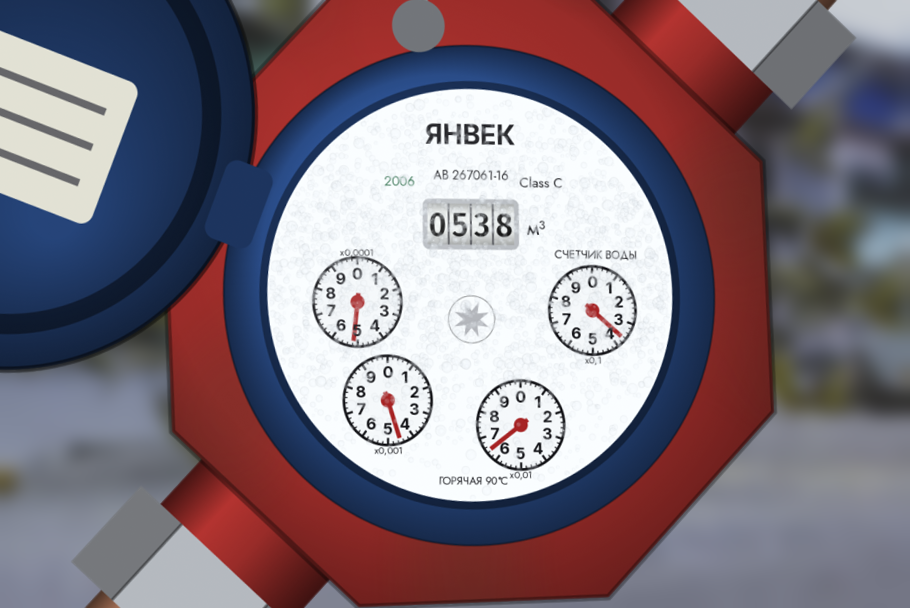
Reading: 538.3645 m³
